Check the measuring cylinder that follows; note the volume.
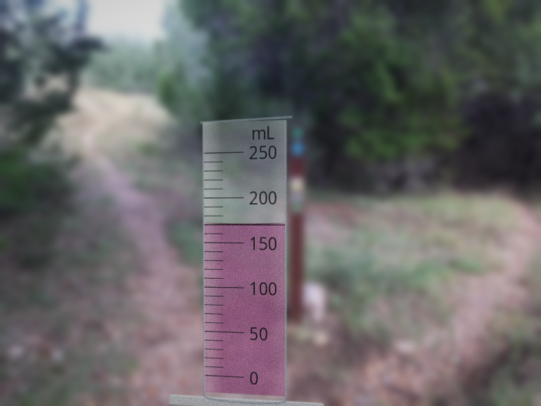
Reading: 170 mL
